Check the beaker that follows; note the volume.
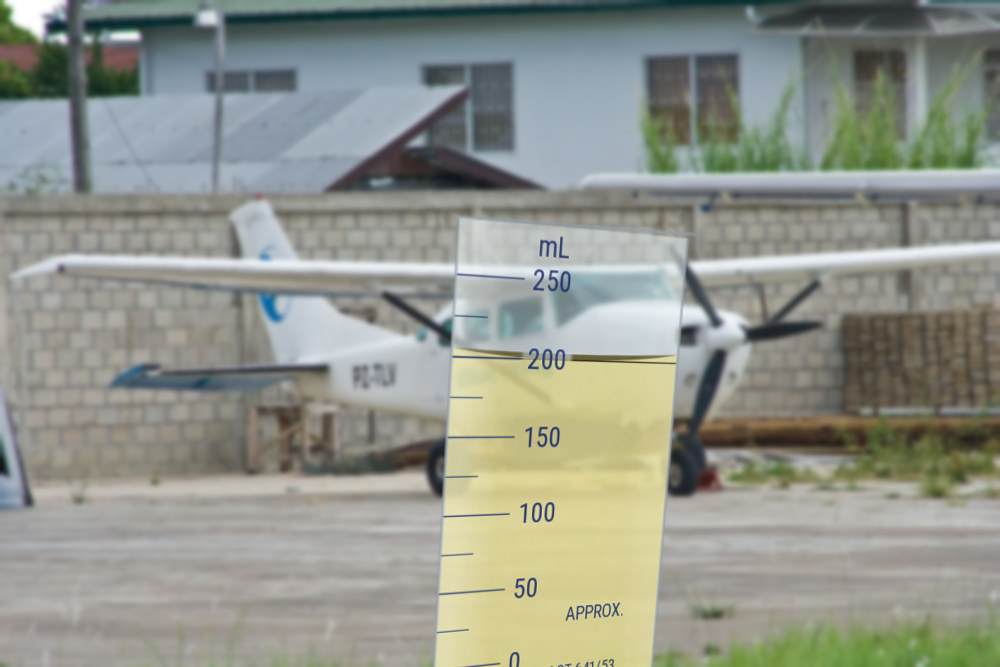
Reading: 200 mL
